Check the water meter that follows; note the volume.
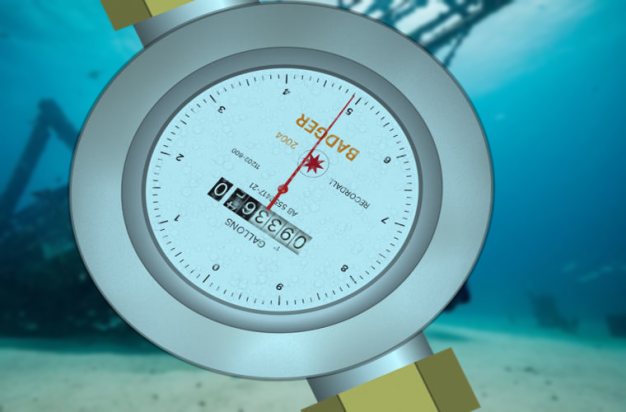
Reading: 933644.9 gal
